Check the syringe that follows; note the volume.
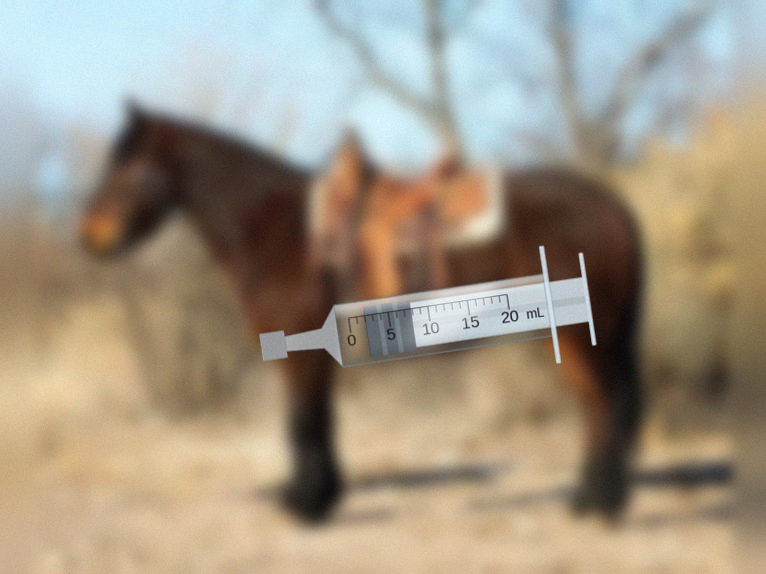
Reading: 2 mL
